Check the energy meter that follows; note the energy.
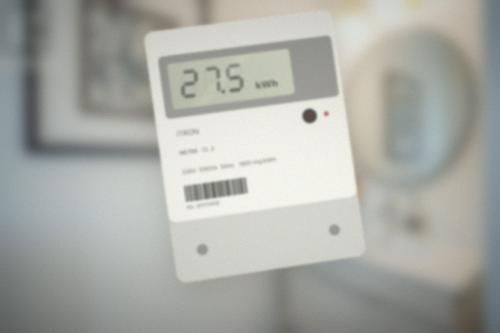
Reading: 27.5 kWh
